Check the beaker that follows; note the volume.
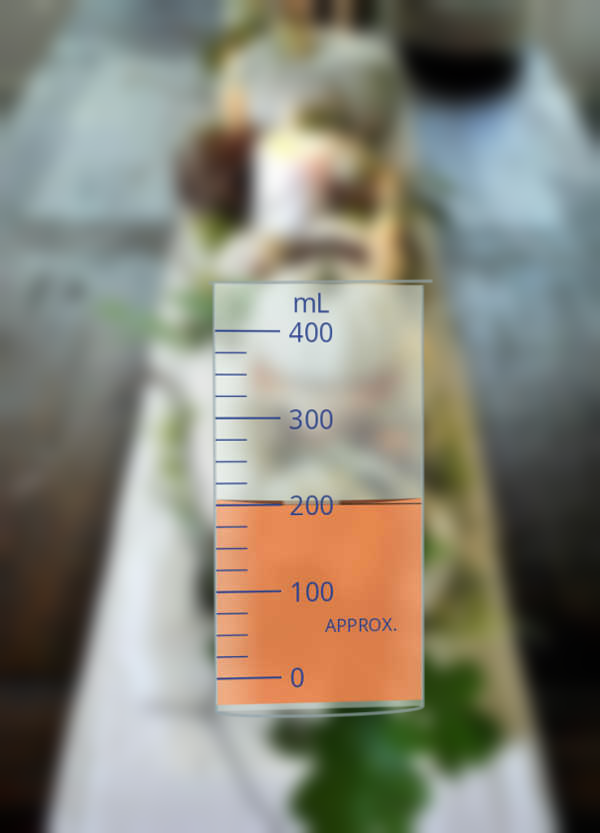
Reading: 200 mL
